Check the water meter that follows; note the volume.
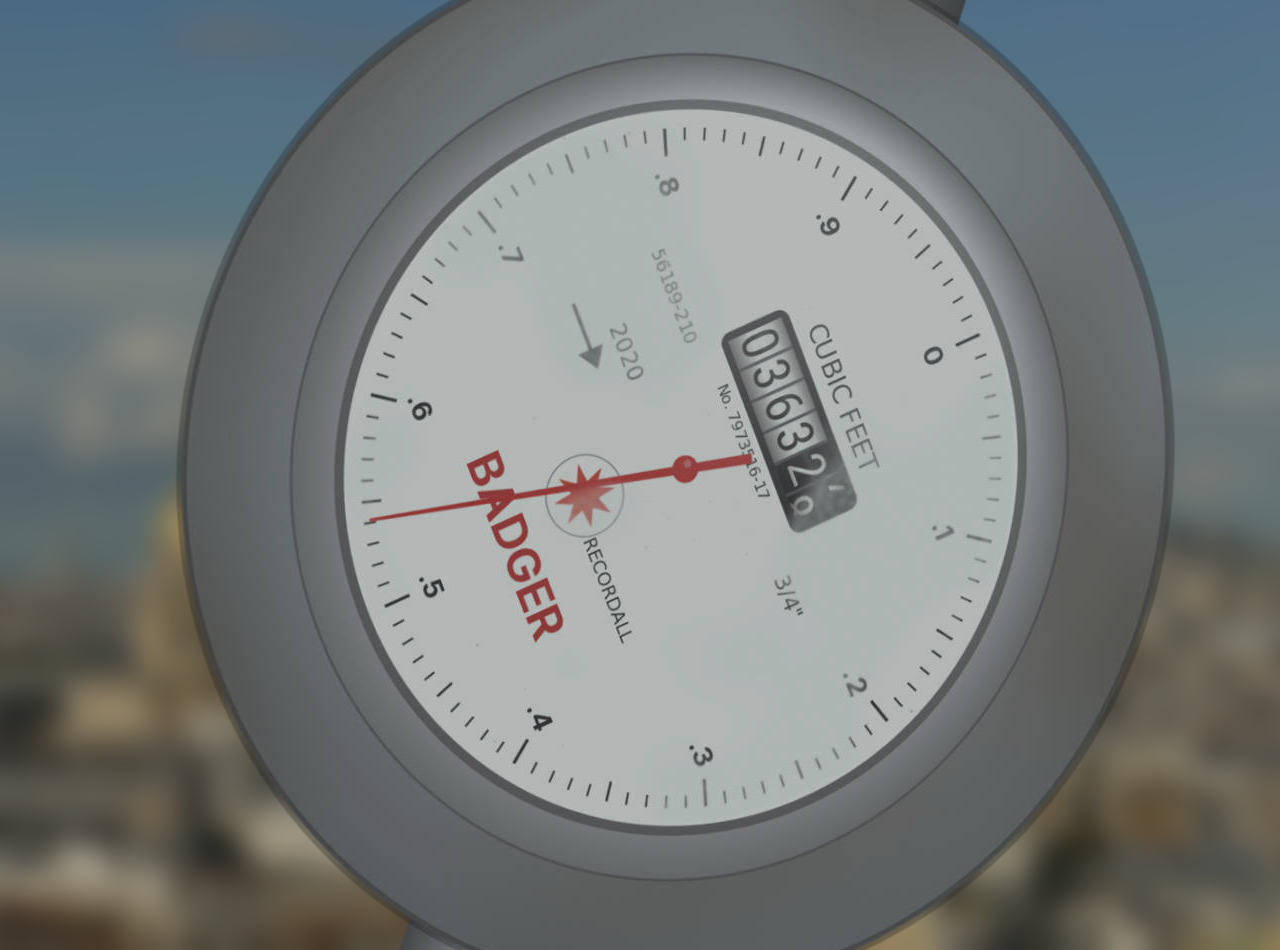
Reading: 36327.54 ft³
